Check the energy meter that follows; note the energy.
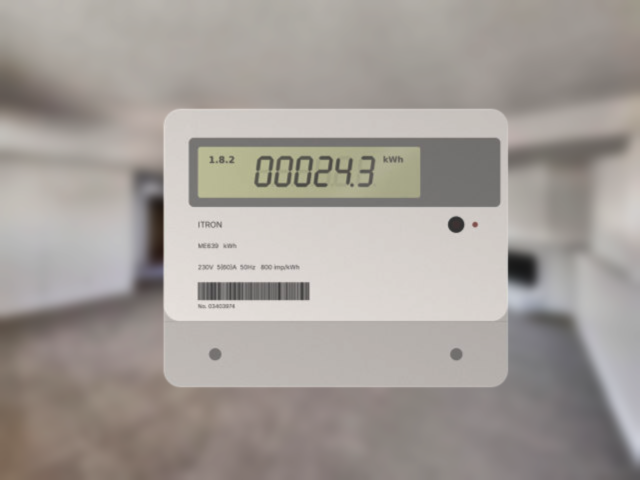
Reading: 24.3 kWh
